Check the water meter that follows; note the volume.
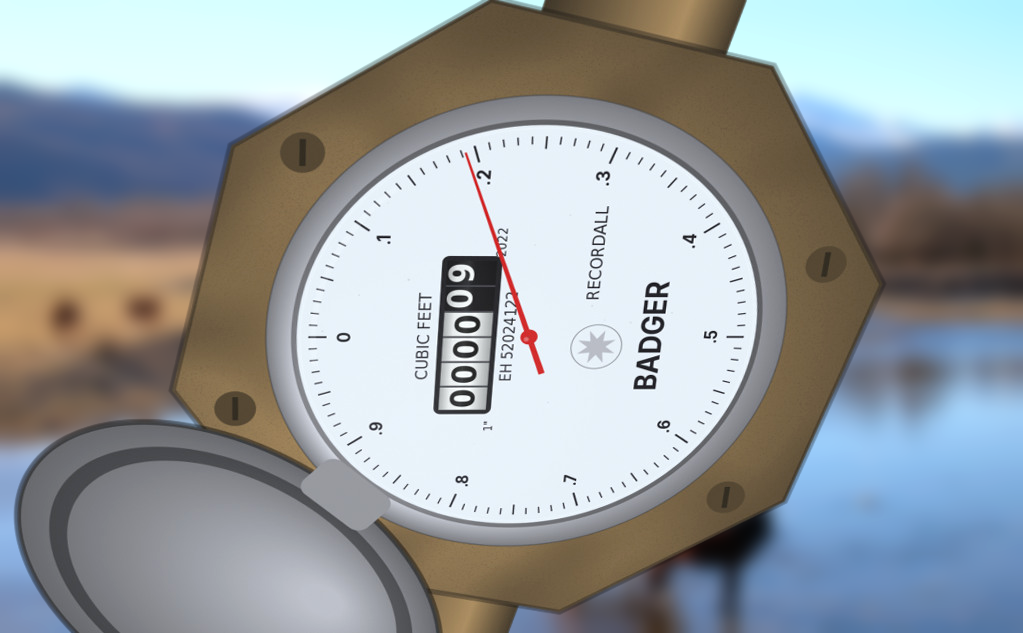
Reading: 9.19 ft³
